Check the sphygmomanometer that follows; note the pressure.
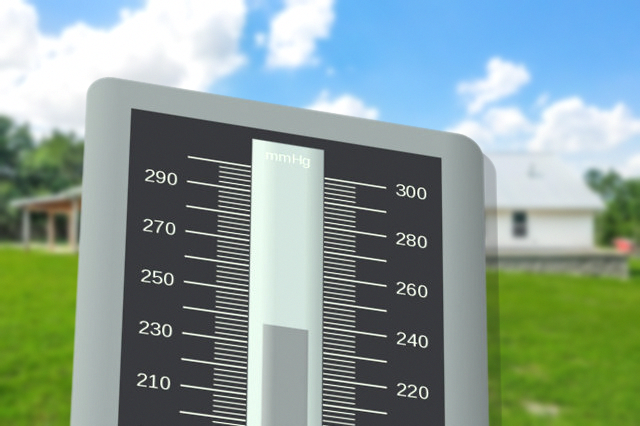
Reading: 238 mmHg
